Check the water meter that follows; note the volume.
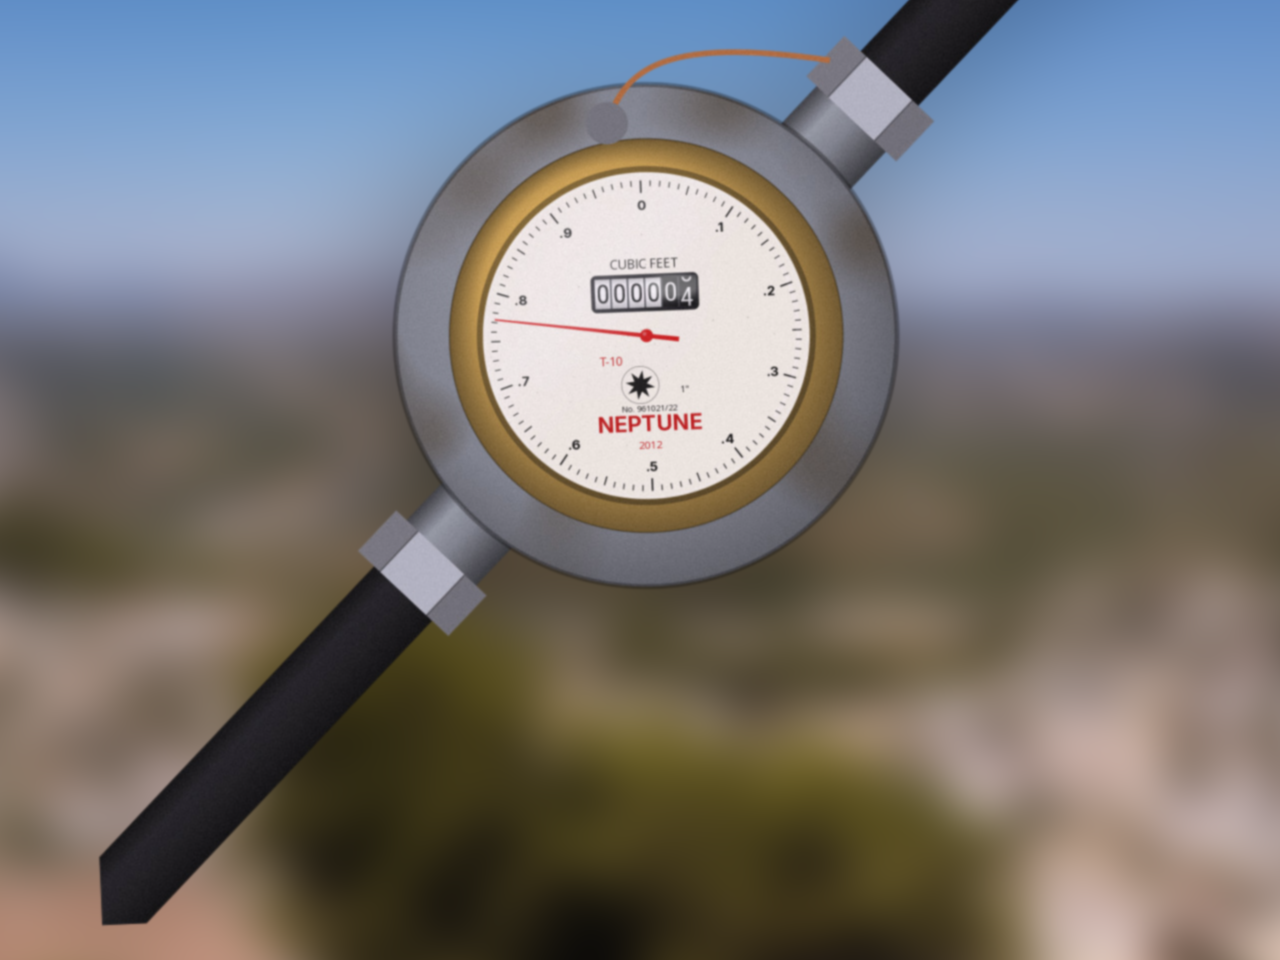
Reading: 3.77 ft³
